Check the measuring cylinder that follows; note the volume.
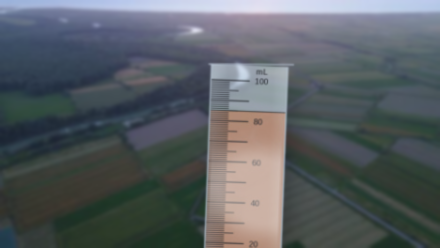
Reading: 85 mL
